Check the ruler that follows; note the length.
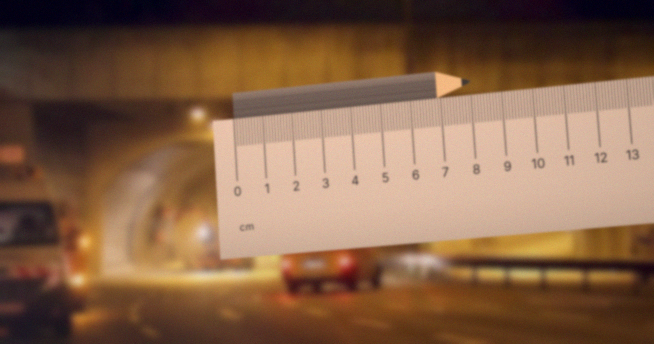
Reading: 8 cm
